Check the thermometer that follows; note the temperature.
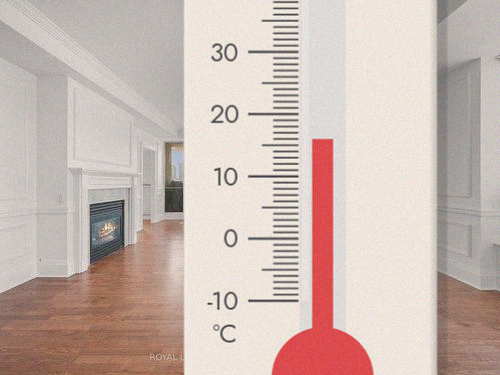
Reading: 16 °C
